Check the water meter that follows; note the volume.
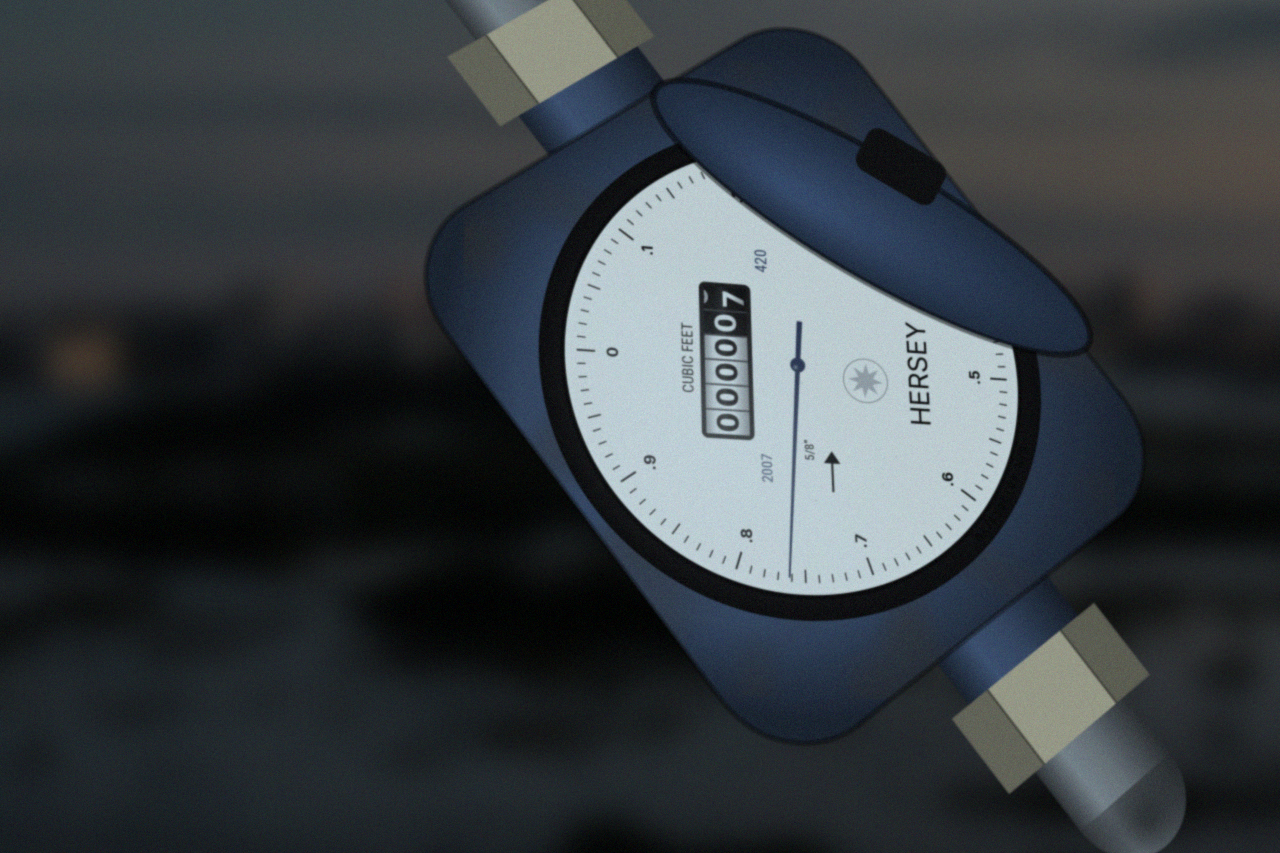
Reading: 6.76 ft³
